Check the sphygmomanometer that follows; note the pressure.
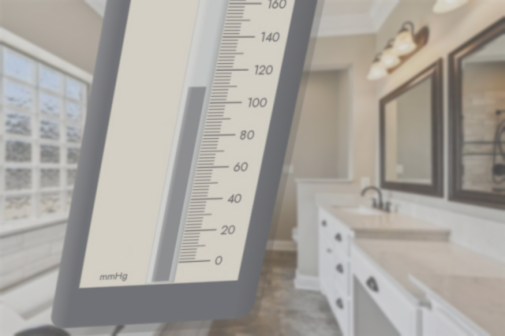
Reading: 110 mmHg
